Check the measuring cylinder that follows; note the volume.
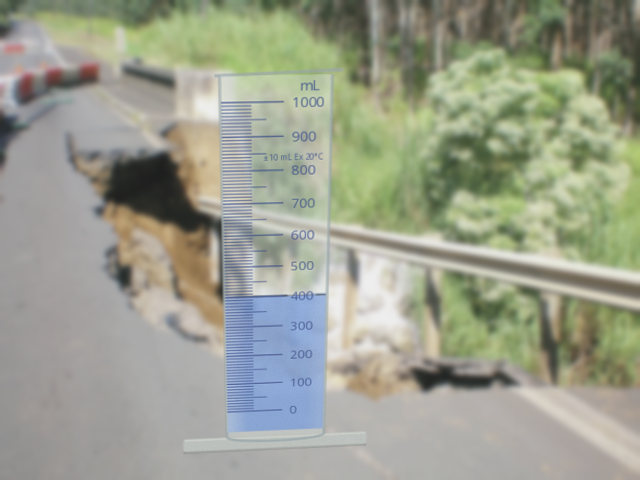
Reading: 400 mL
